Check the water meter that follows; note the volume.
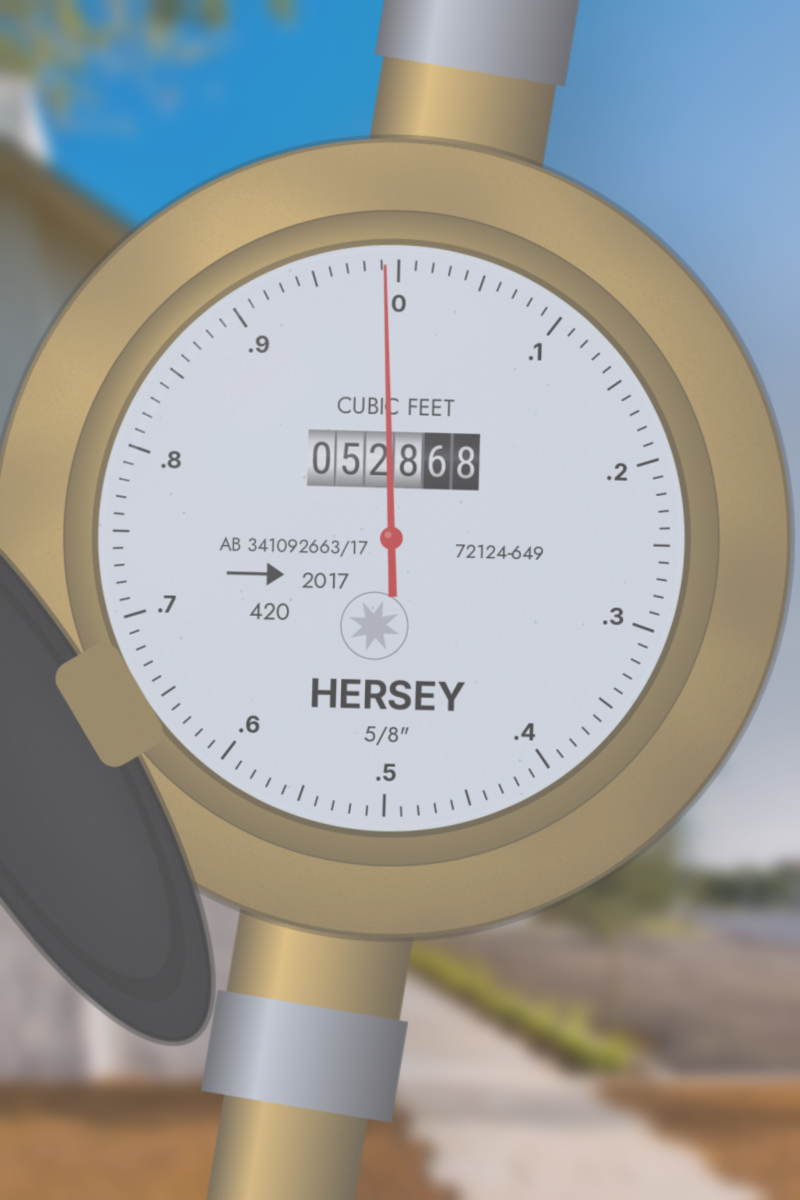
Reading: 52867.99 ft³
